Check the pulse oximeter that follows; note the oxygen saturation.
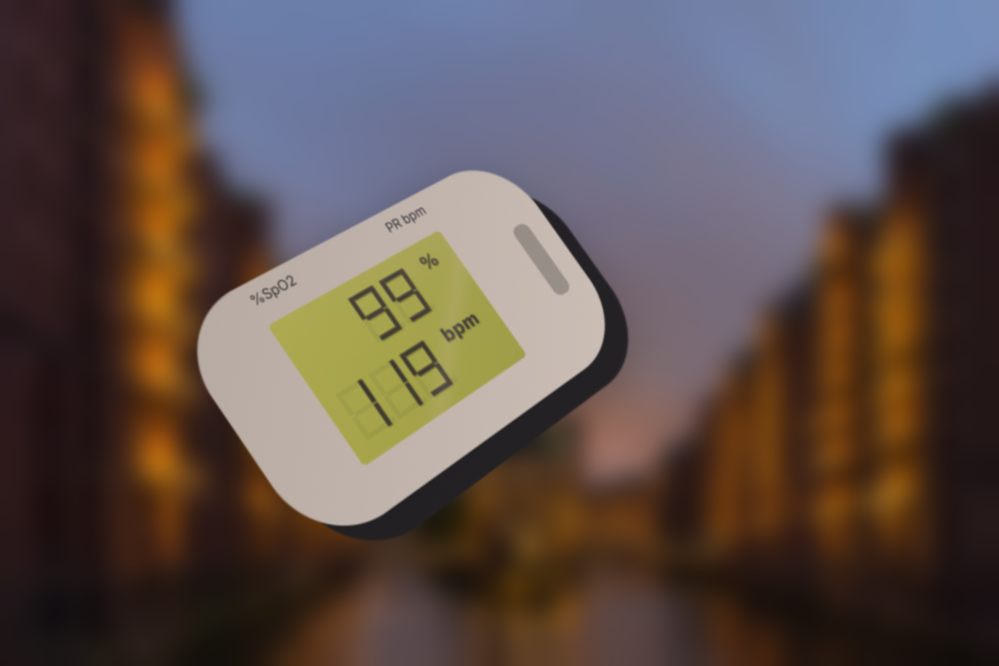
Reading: 99 %
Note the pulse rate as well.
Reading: 119 bpm
